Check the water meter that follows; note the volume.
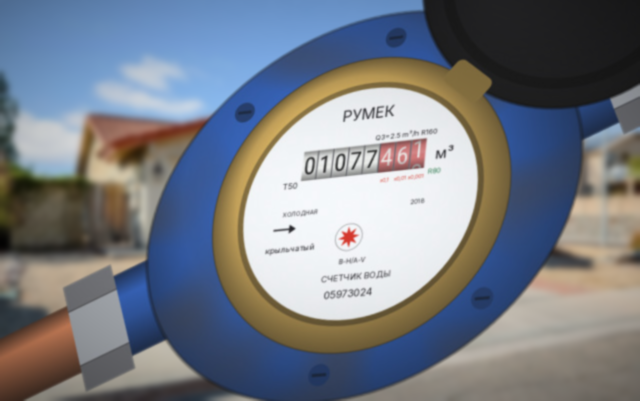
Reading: 1077.461 m³
